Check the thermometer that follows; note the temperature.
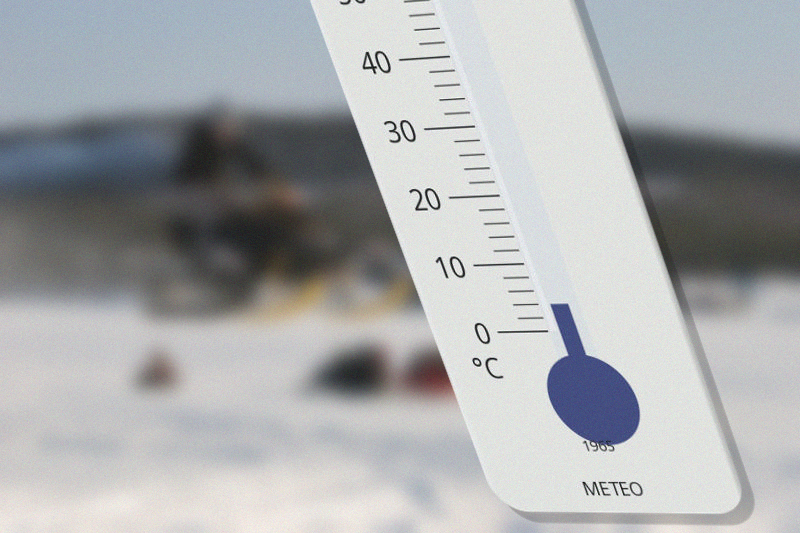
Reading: 4 °C
